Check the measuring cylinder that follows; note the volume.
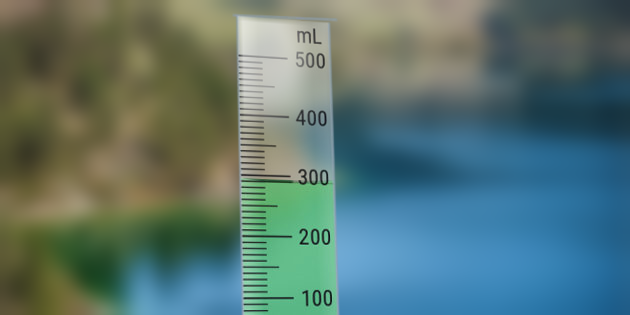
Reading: 290 mL
